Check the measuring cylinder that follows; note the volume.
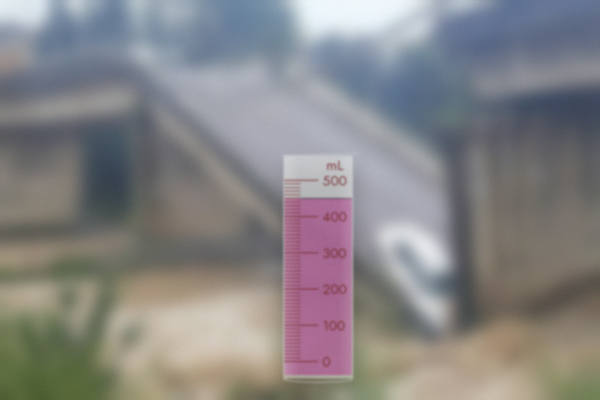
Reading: 450 mL
